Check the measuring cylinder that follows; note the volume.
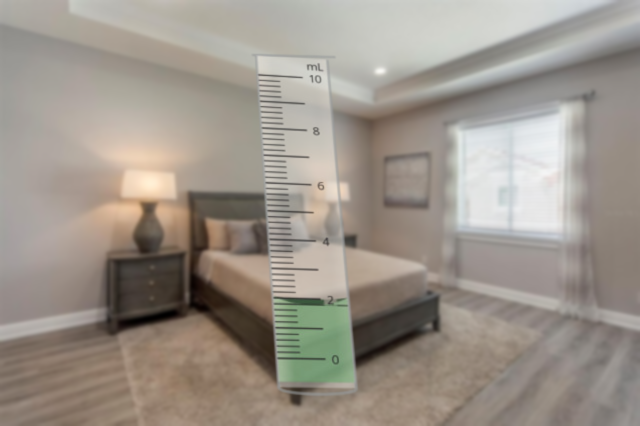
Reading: 1.8 mL
